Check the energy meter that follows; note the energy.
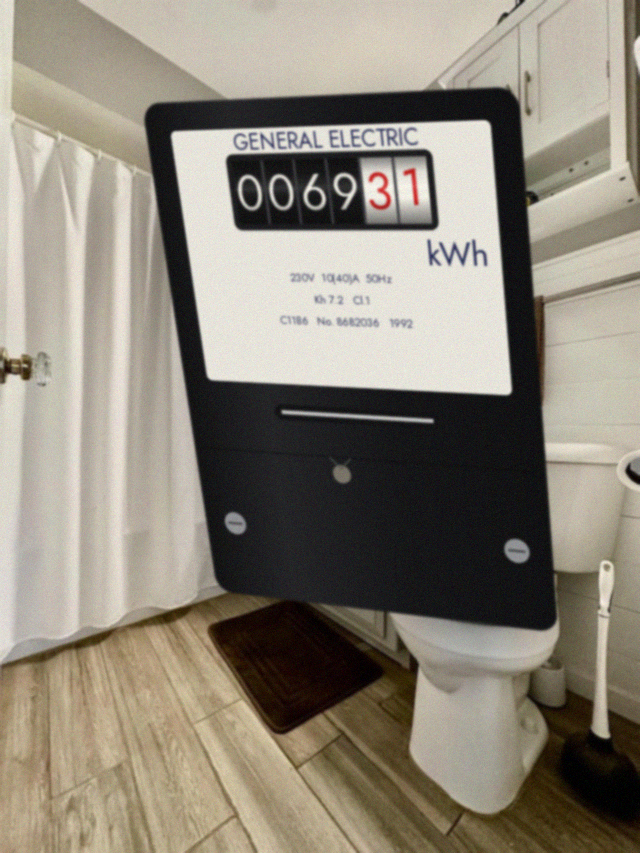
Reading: 69.31 kWh
